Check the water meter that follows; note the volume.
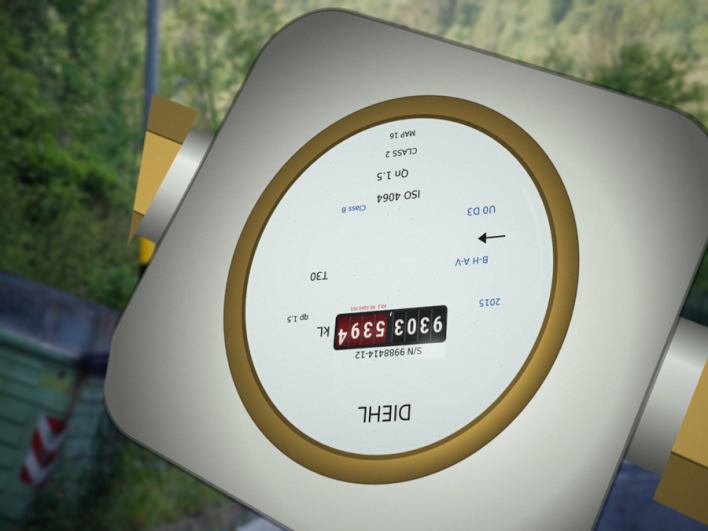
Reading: 9303.5394 kL
